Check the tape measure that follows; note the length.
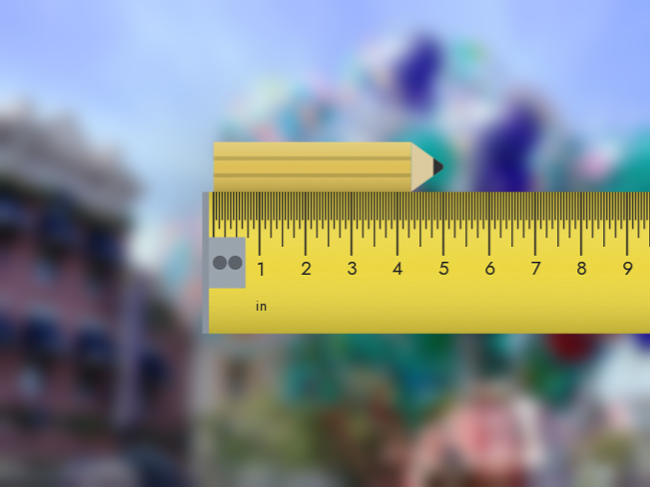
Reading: 5 in
